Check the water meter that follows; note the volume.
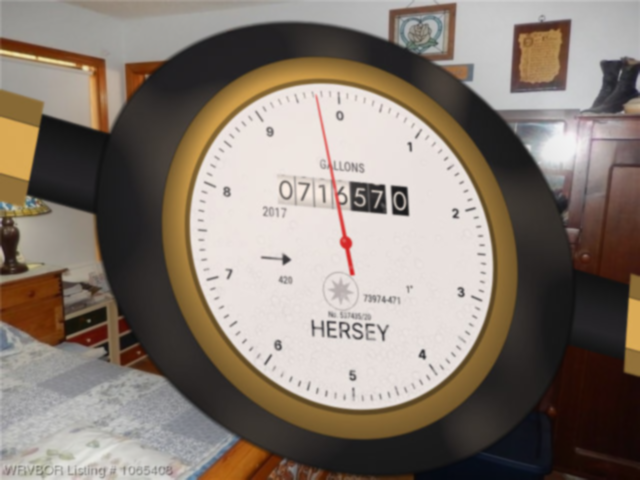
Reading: 716569.7 gal
